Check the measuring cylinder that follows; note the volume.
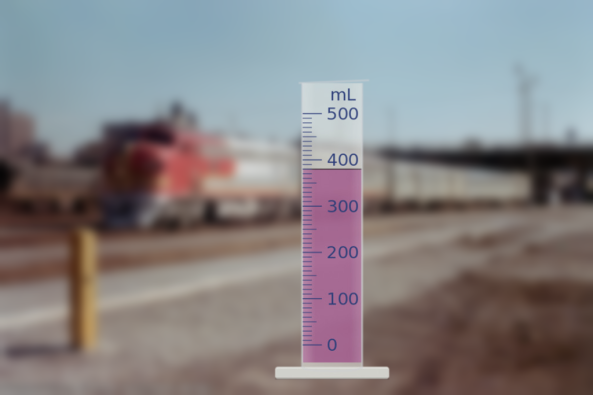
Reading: 380 mL
